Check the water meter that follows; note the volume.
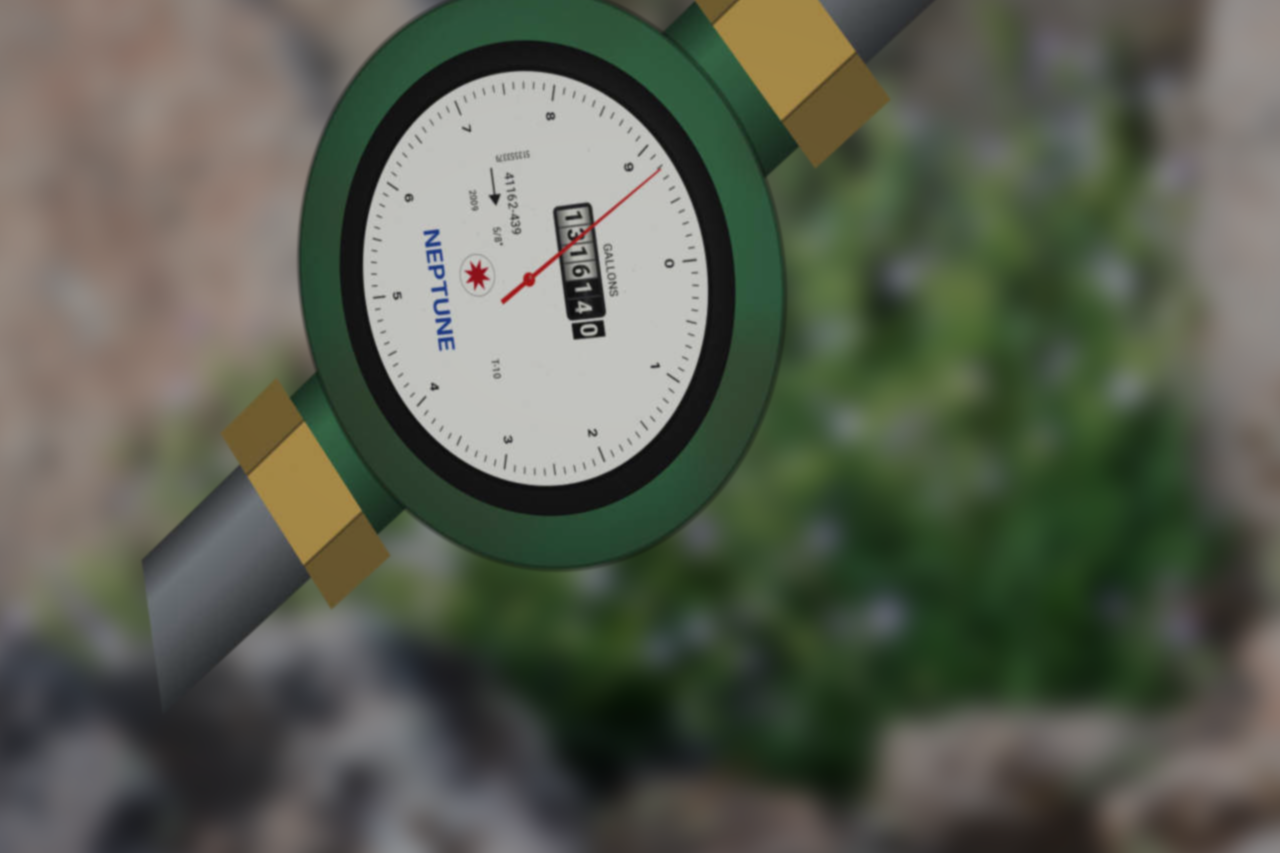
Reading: 1316139.2 gal
